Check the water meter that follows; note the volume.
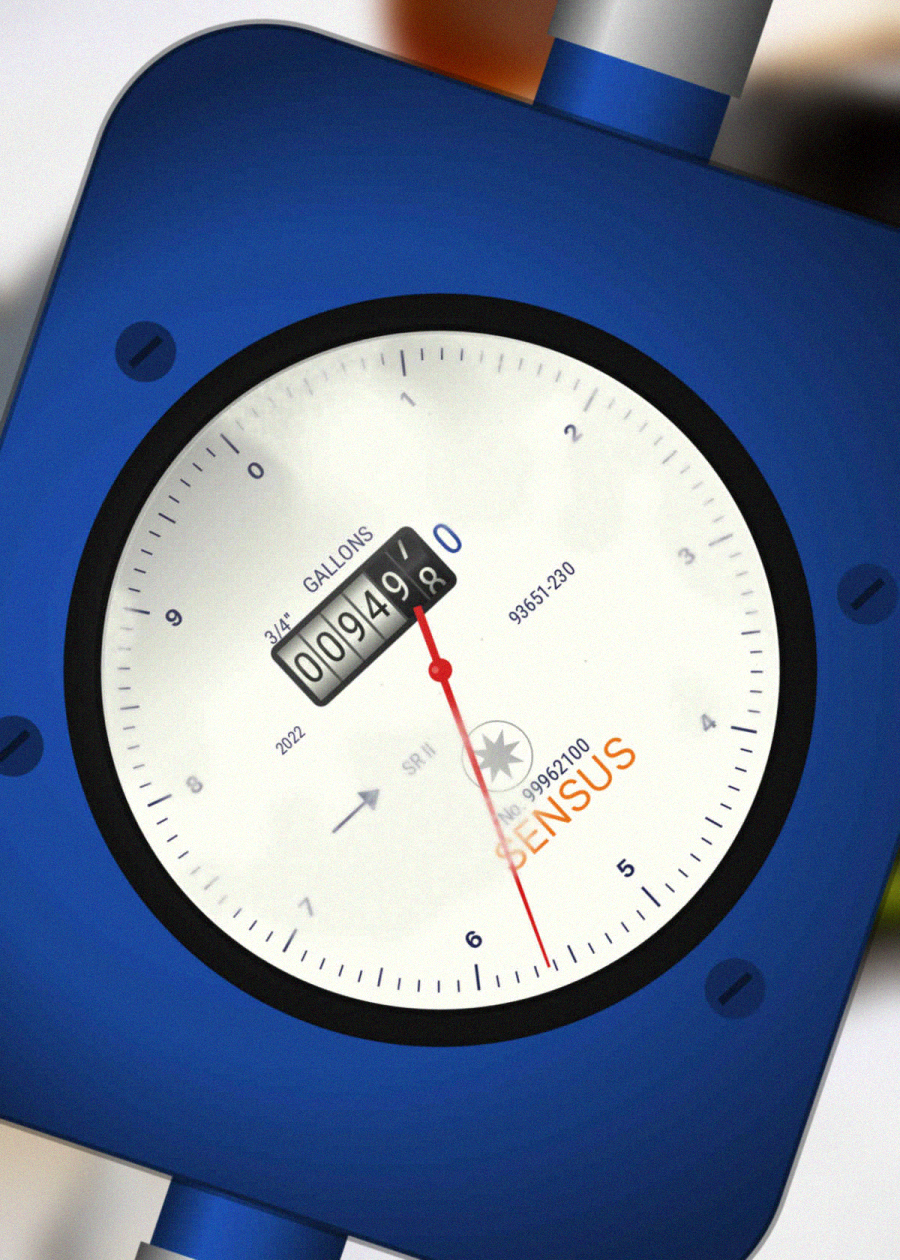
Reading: 94975.6 gal
